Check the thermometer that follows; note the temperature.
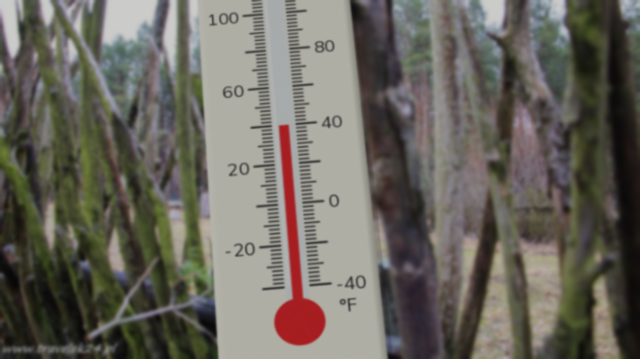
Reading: 40 °F
